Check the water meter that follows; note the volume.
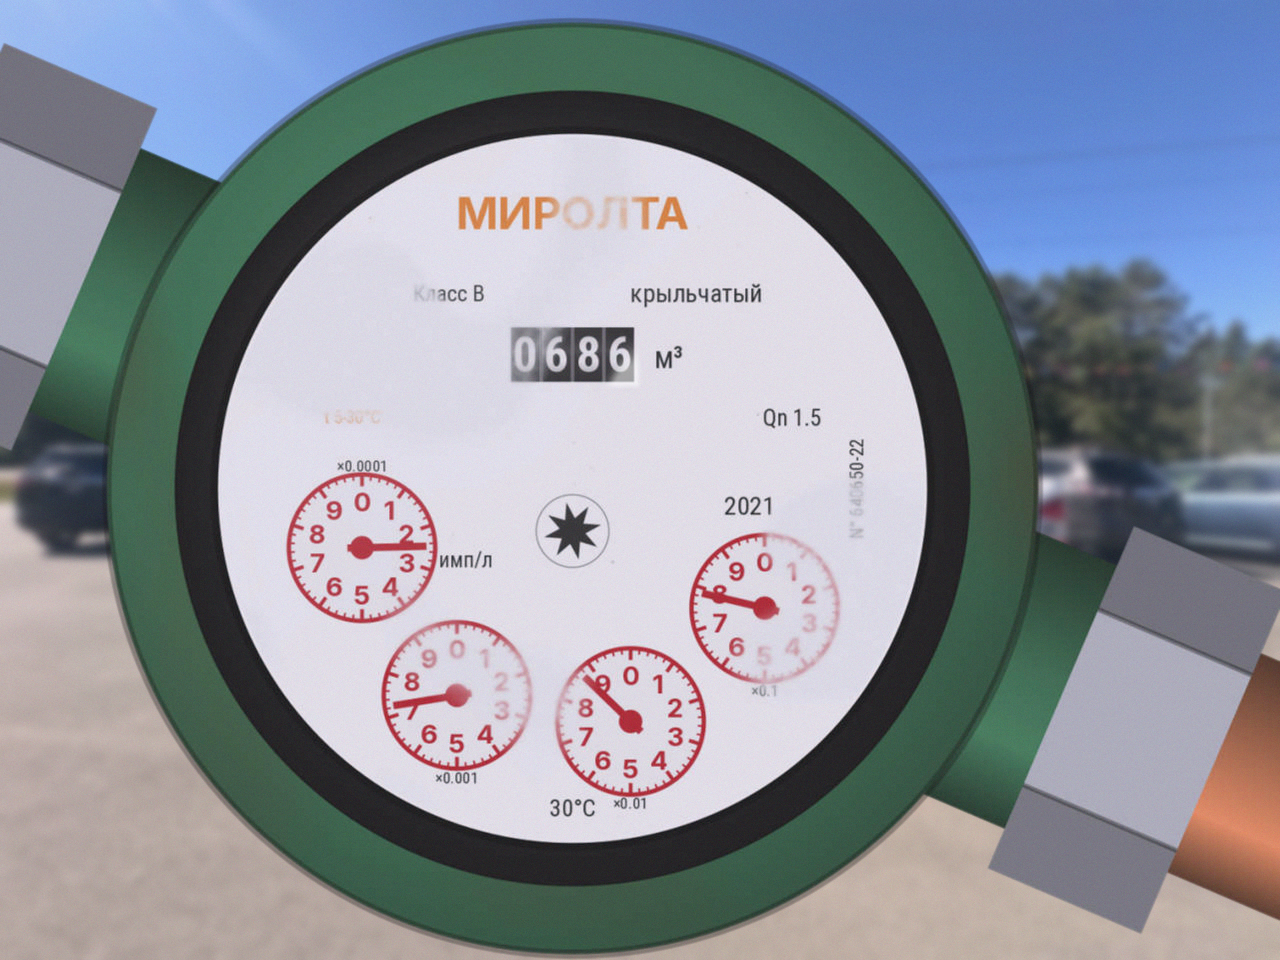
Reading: 686.7872 m³
